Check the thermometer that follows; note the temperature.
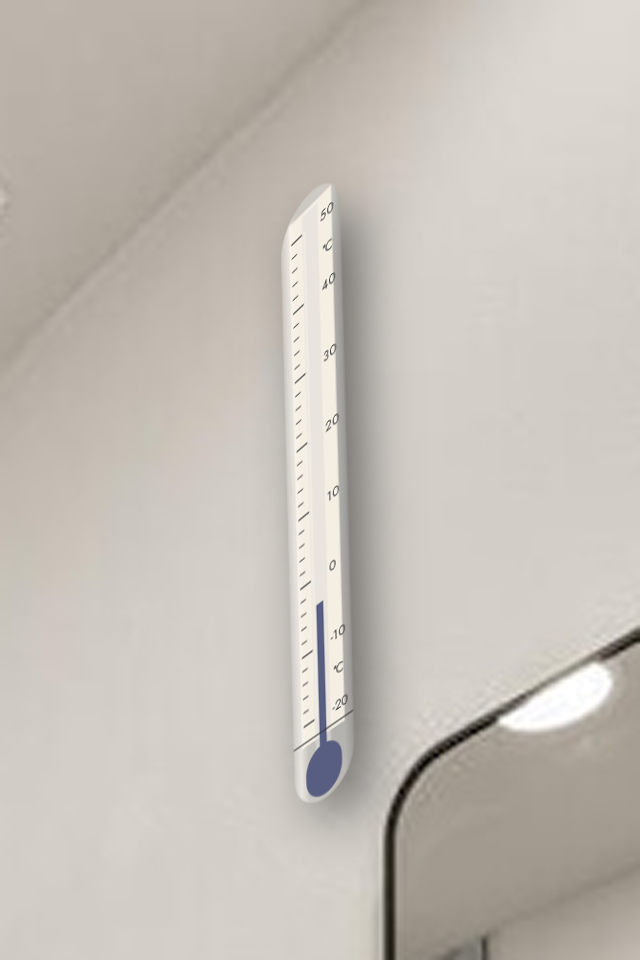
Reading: -4 °C
